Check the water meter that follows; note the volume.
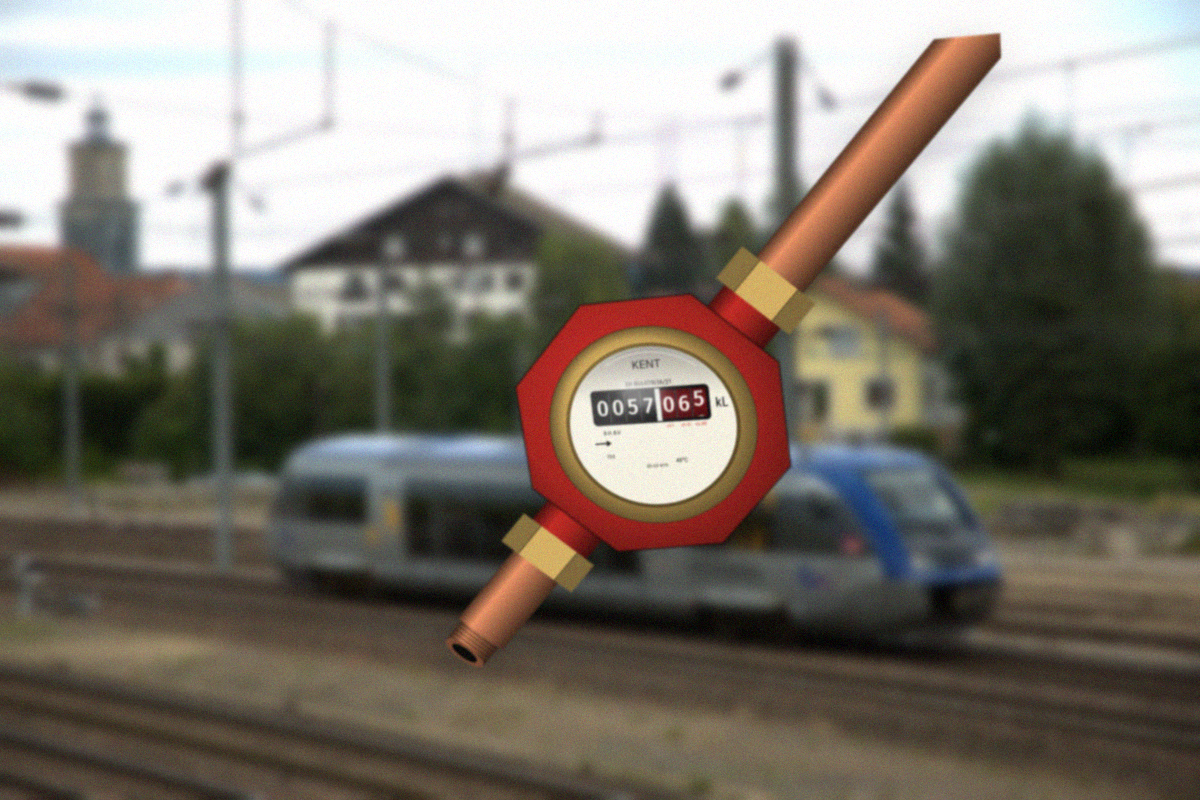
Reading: 57.065 kL
